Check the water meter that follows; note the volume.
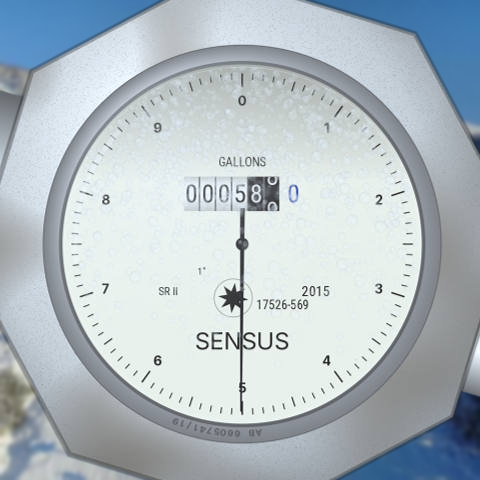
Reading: 5885.0 gal
